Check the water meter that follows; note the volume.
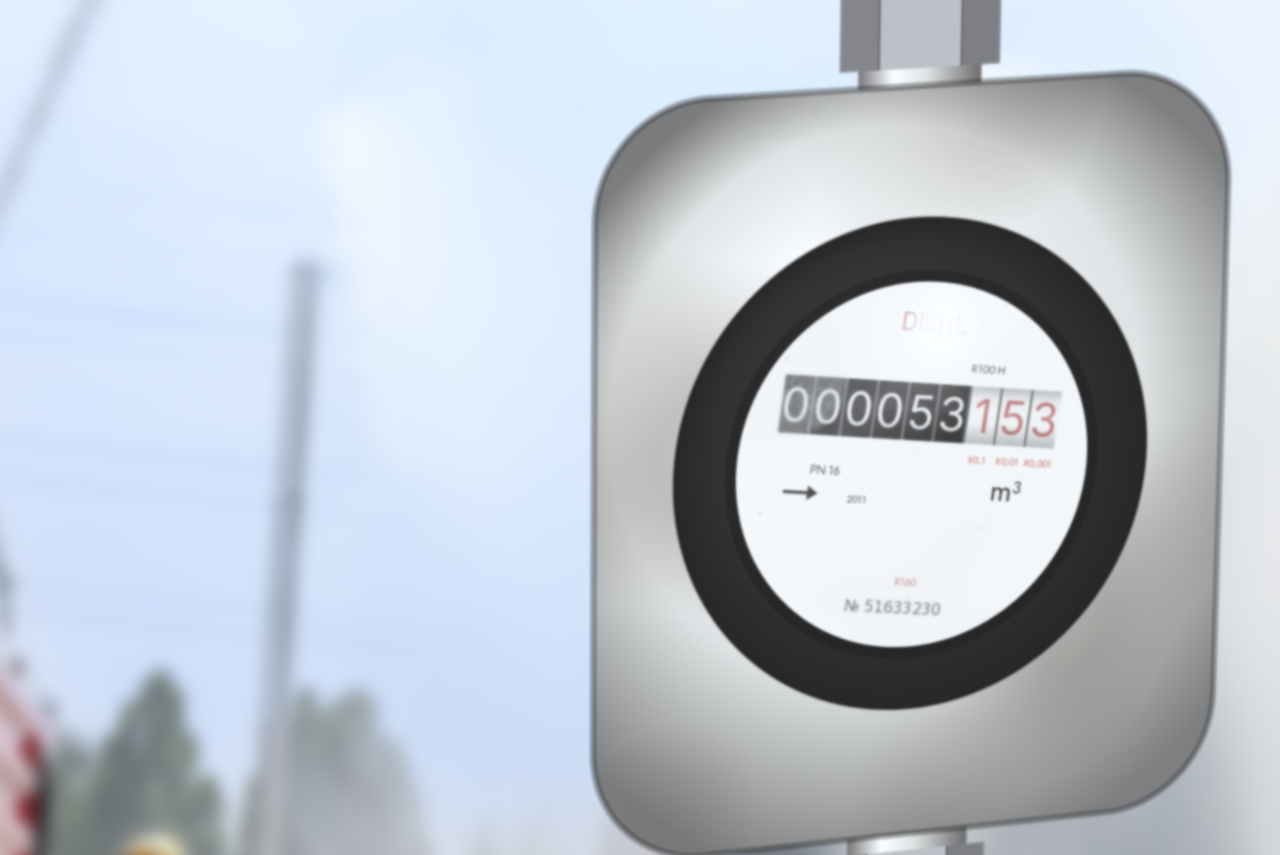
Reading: 53.153 m³
